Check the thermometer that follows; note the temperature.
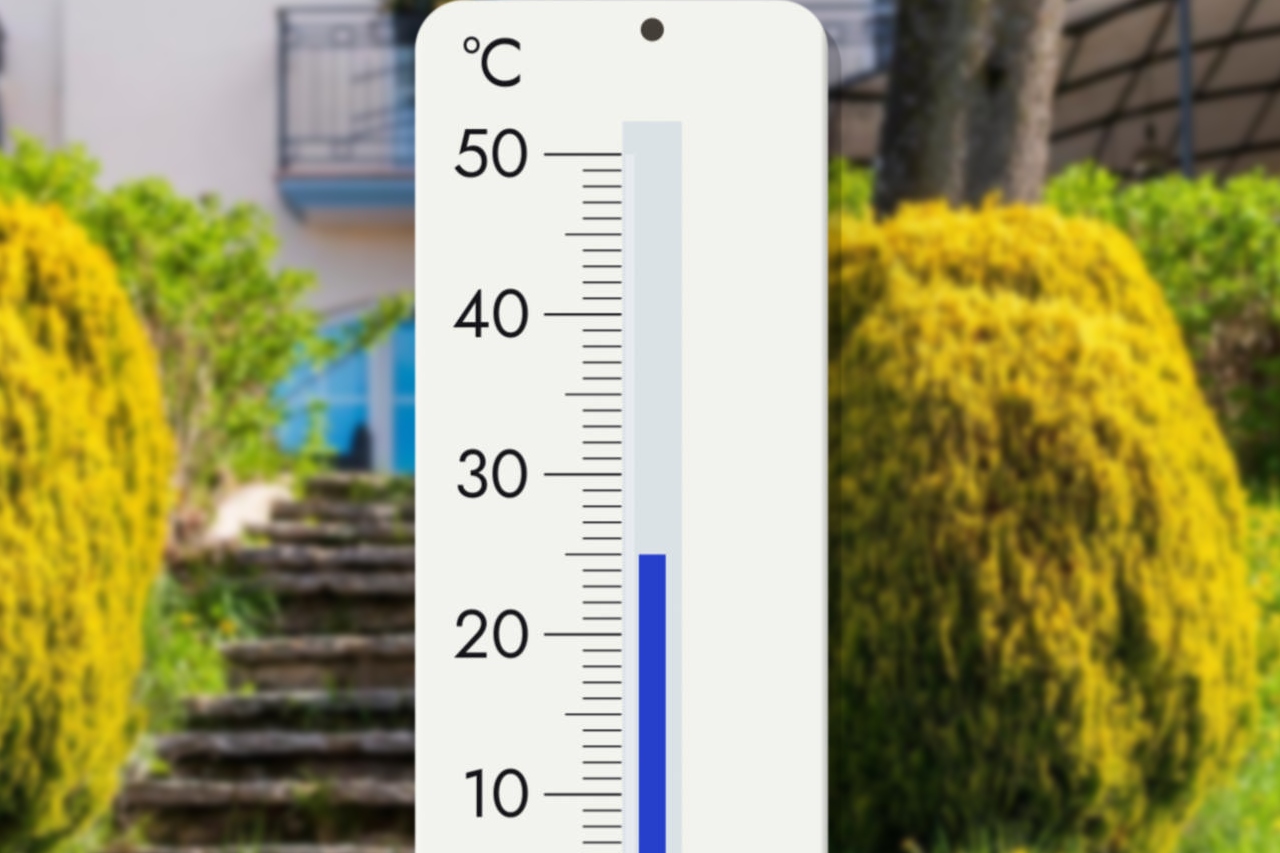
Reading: 25 °C
